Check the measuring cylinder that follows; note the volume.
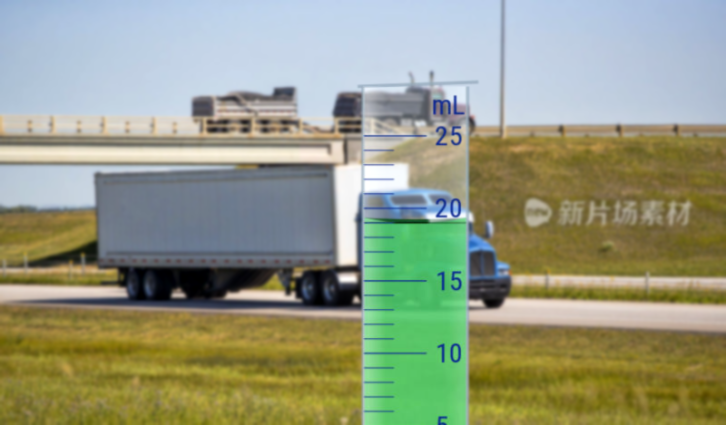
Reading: 19 mL
